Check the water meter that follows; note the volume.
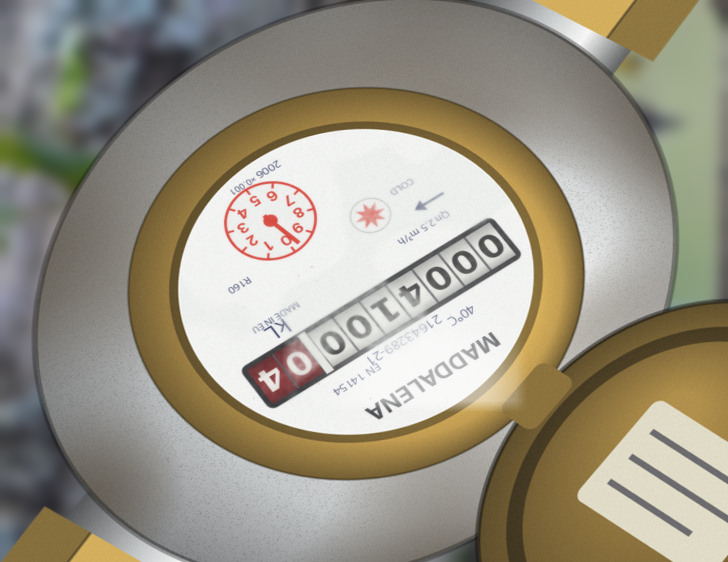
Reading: 4100.039 kL
